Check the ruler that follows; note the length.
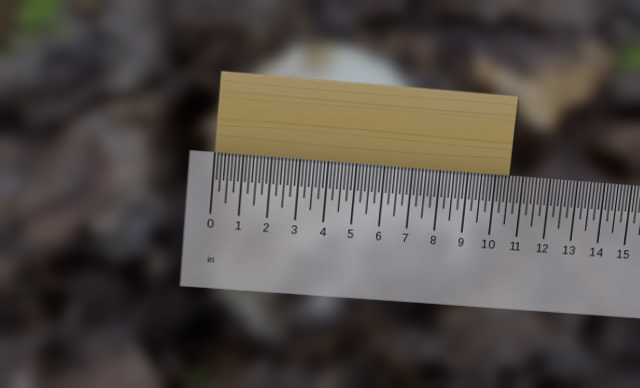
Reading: 10.5 in
